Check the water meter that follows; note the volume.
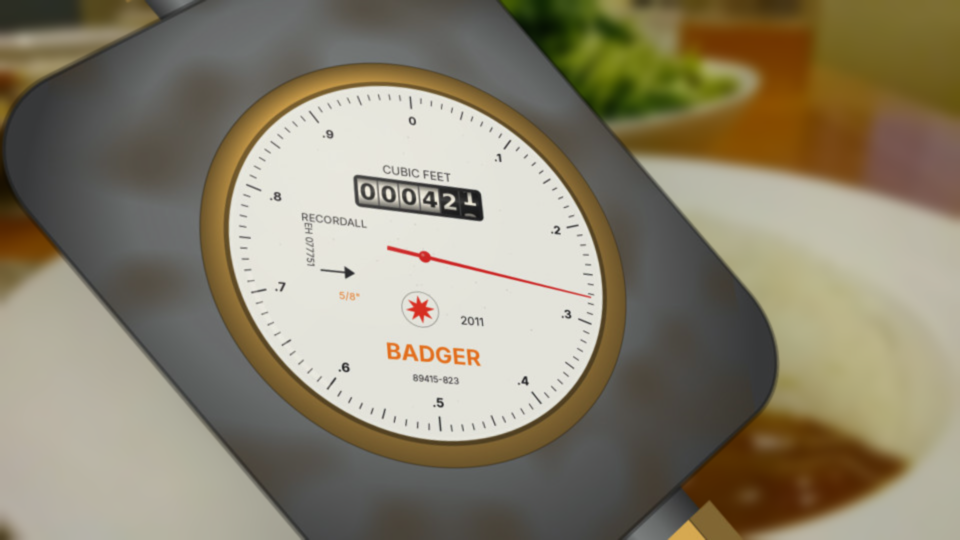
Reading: 421.27 ft³
